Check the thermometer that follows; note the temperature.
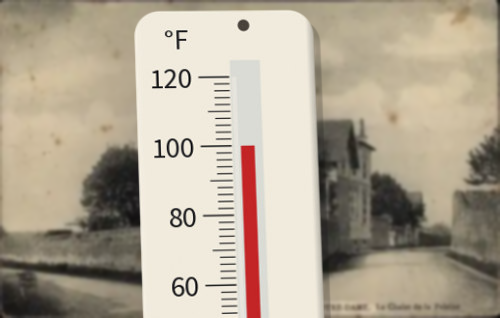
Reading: 100 °F
